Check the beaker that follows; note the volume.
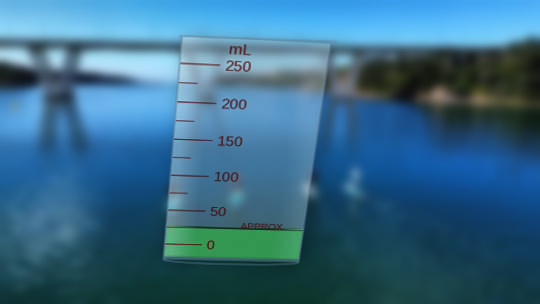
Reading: 25 mL
